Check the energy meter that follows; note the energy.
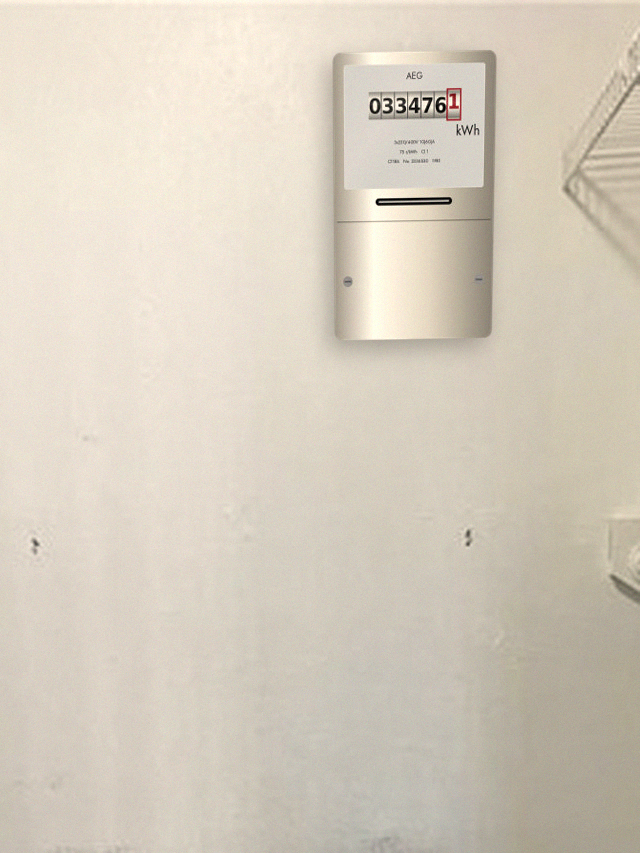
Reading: 33476.1 kWh
